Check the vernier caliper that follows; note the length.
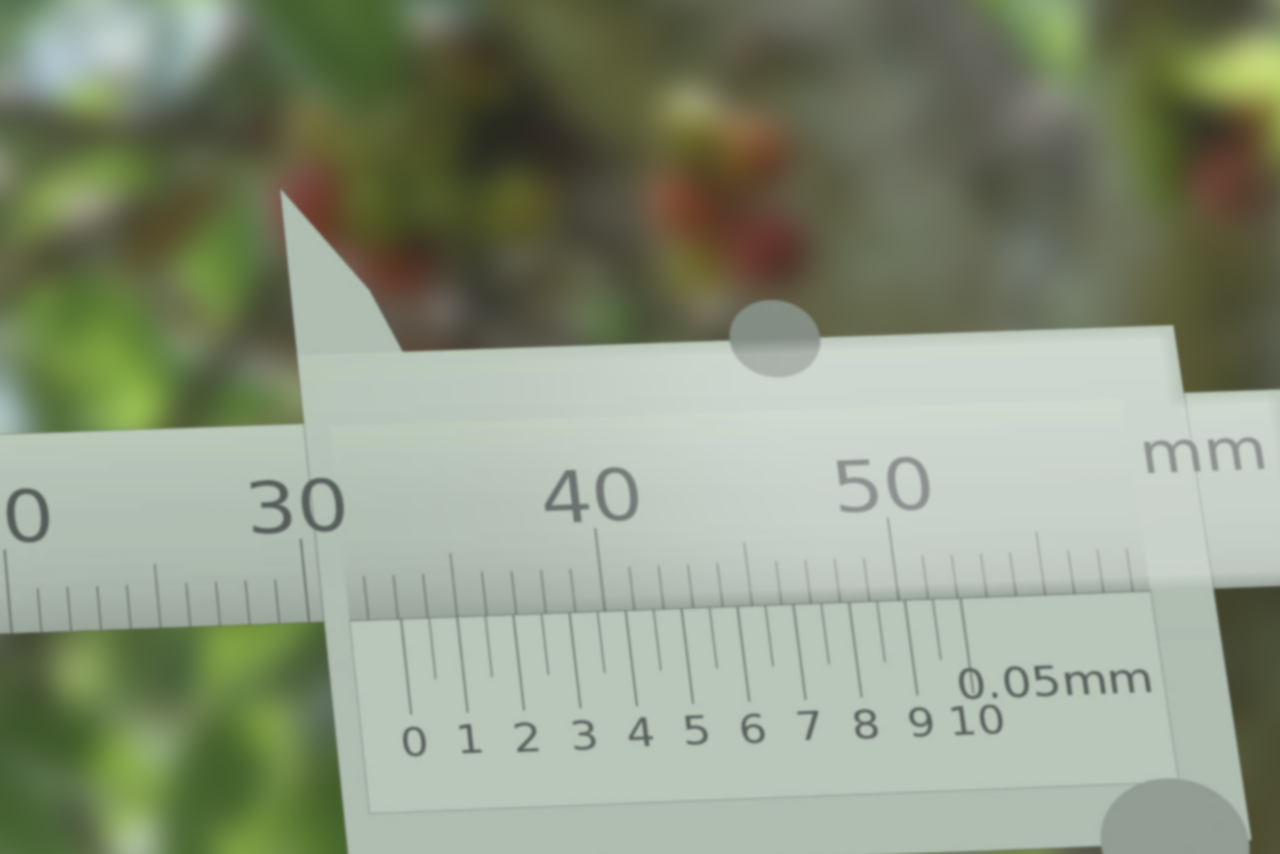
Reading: 33.1 mm
